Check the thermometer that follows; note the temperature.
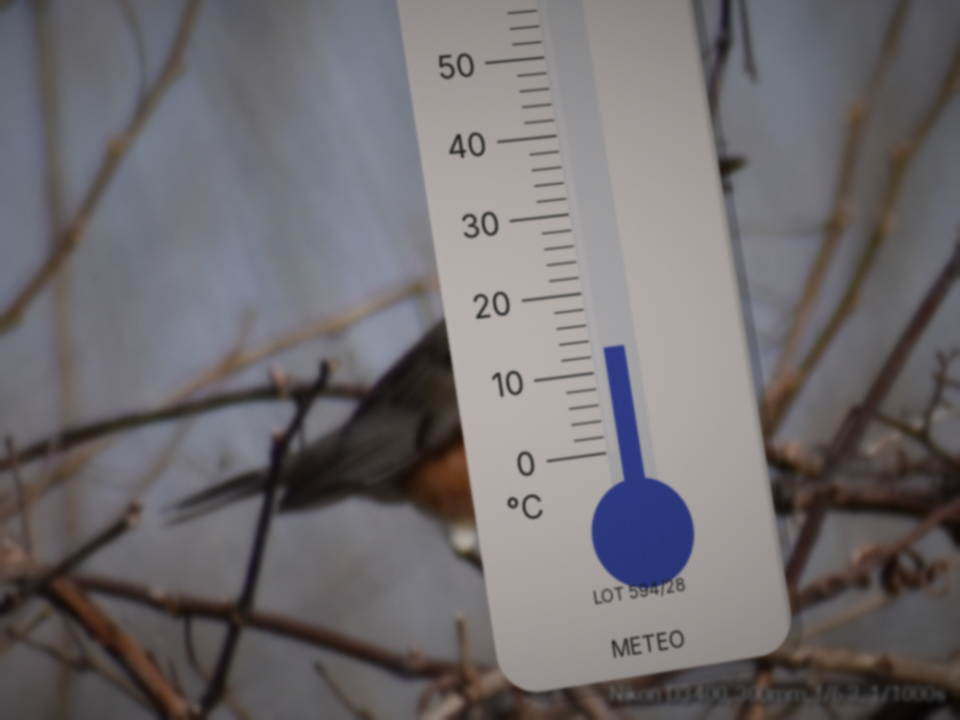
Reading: 13 °C
